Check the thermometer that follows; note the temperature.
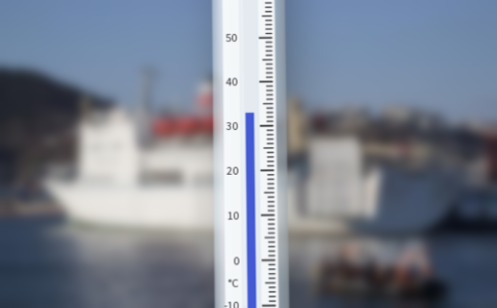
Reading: 33 °C
